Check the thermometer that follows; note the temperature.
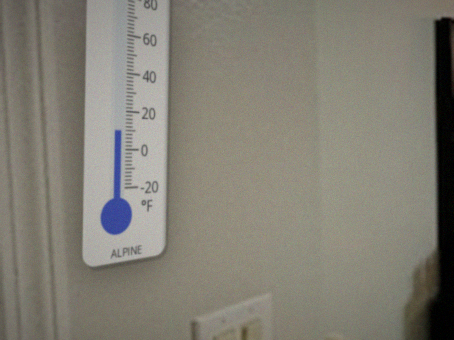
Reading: 10 °F
